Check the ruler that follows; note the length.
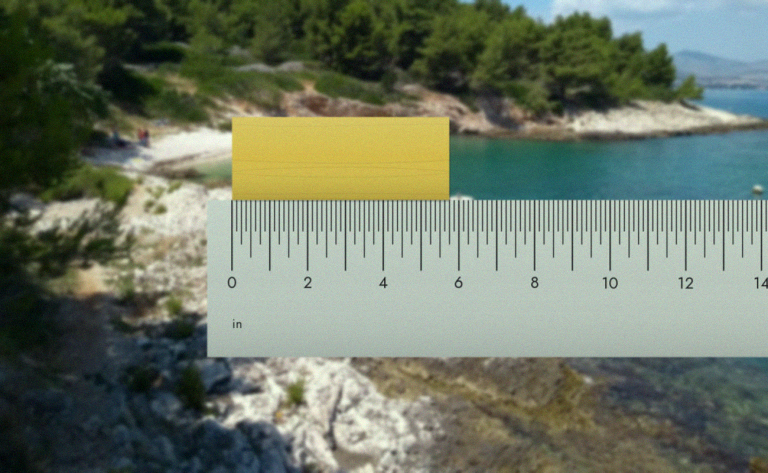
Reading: 5.75 in
